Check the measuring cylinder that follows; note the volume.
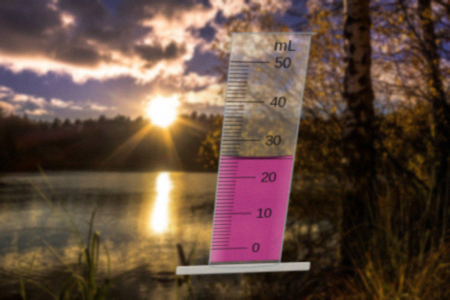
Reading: 25 mL
